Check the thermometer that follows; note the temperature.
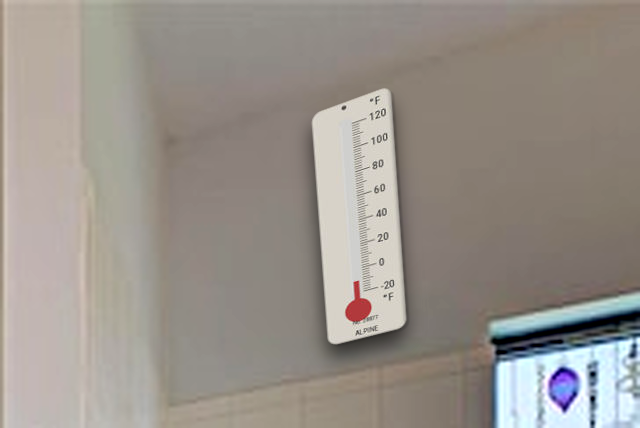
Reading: -10 °F
